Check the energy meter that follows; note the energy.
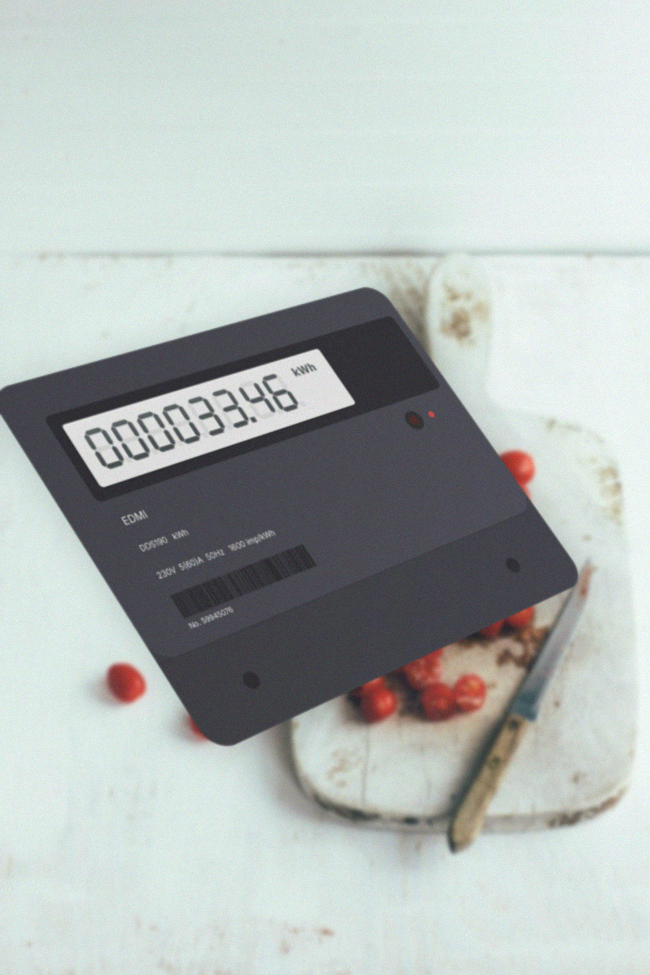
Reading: 33.46 kWh
